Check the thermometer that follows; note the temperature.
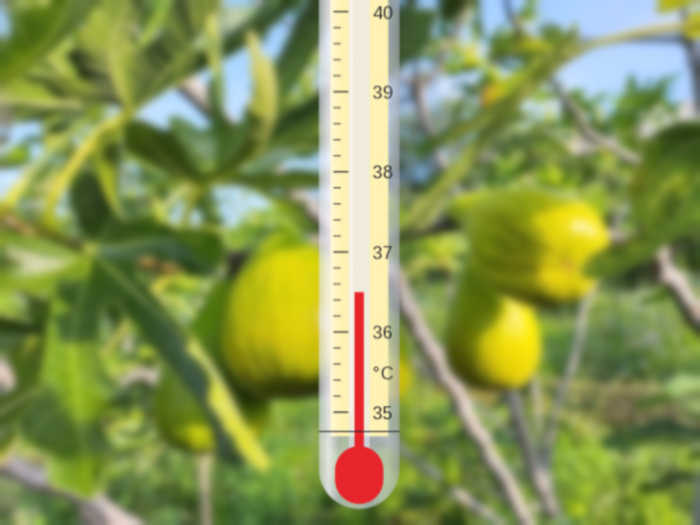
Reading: 36.5 °C
